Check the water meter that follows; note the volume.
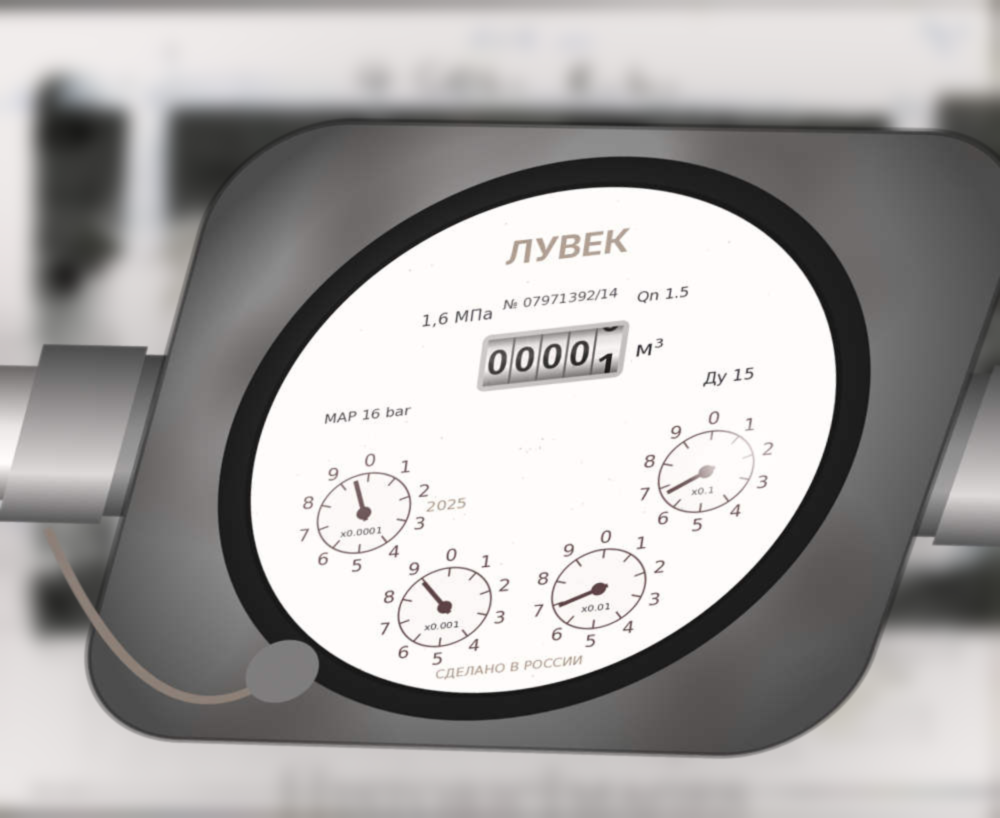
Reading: 0.6689 m³
